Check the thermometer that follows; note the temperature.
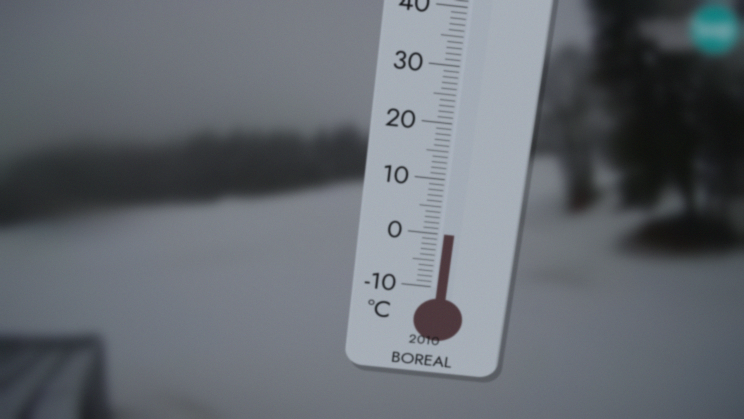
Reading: 0 °C
